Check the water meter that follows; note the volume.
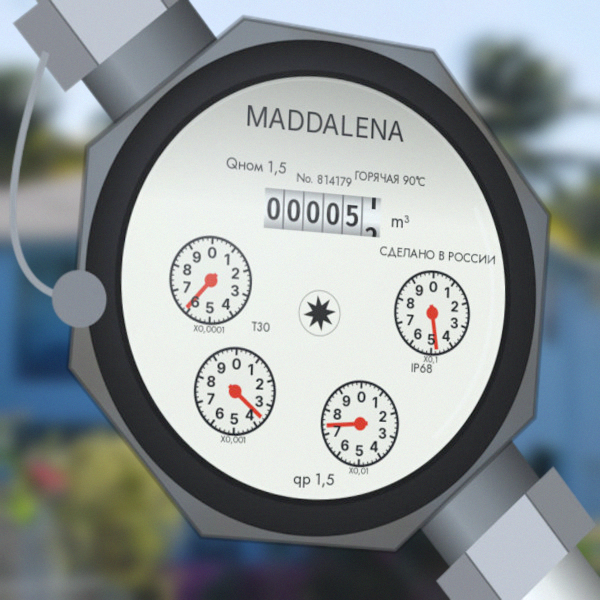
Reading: 51.4736 m³
